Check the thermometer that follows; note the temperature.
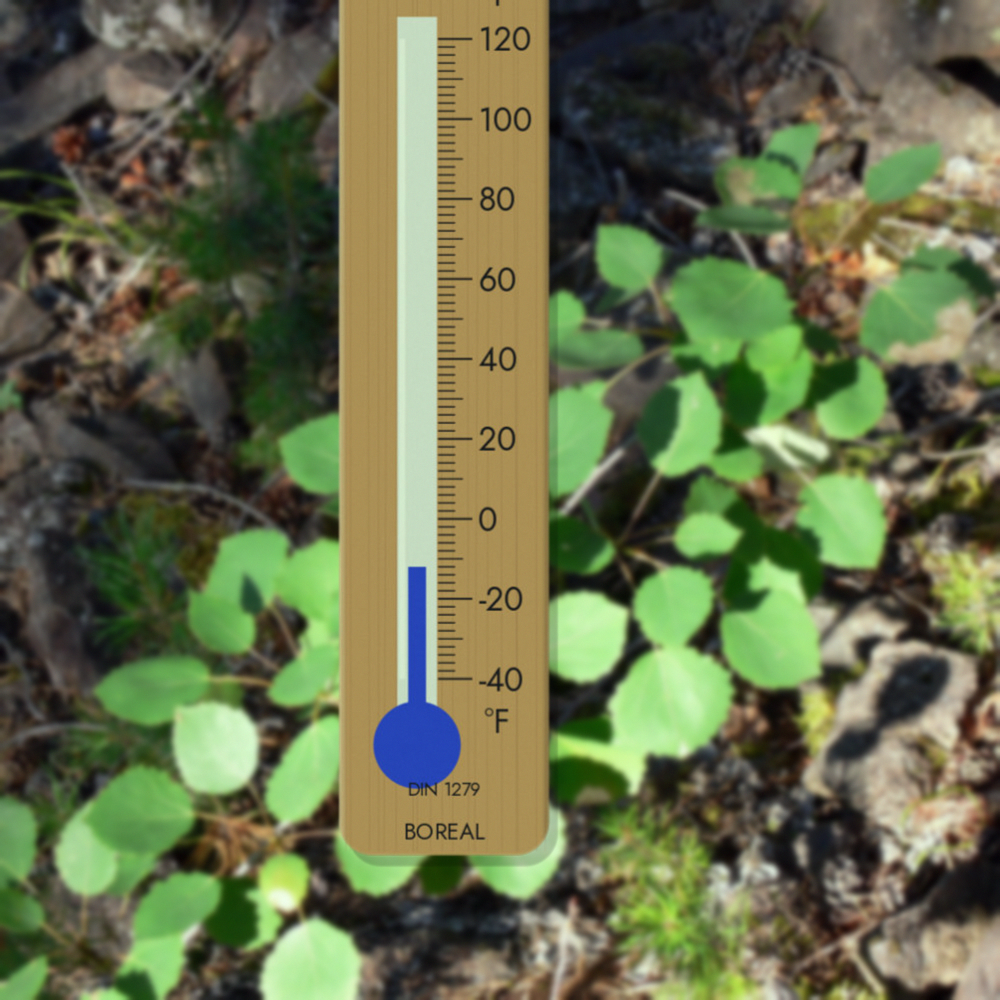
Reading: -12 °F
